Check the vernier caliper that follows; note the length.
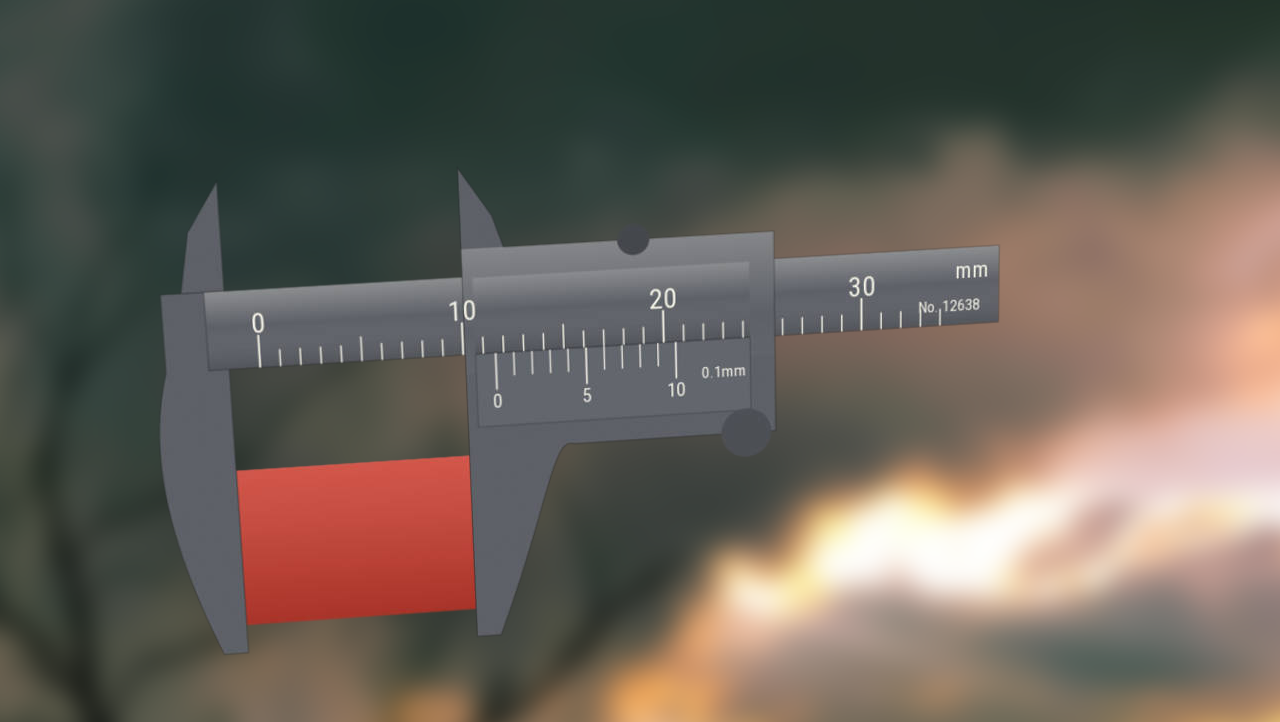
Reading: 11.6 mm
